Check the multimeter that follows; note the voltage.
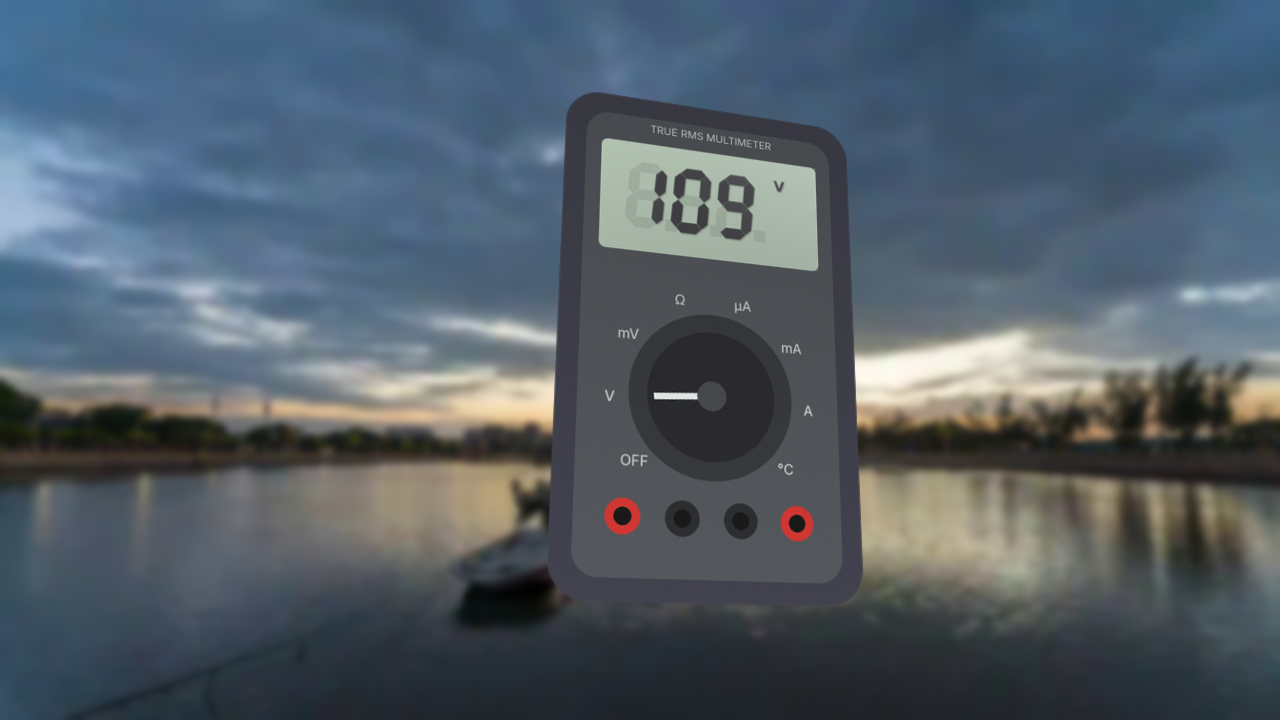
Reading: 109 V
